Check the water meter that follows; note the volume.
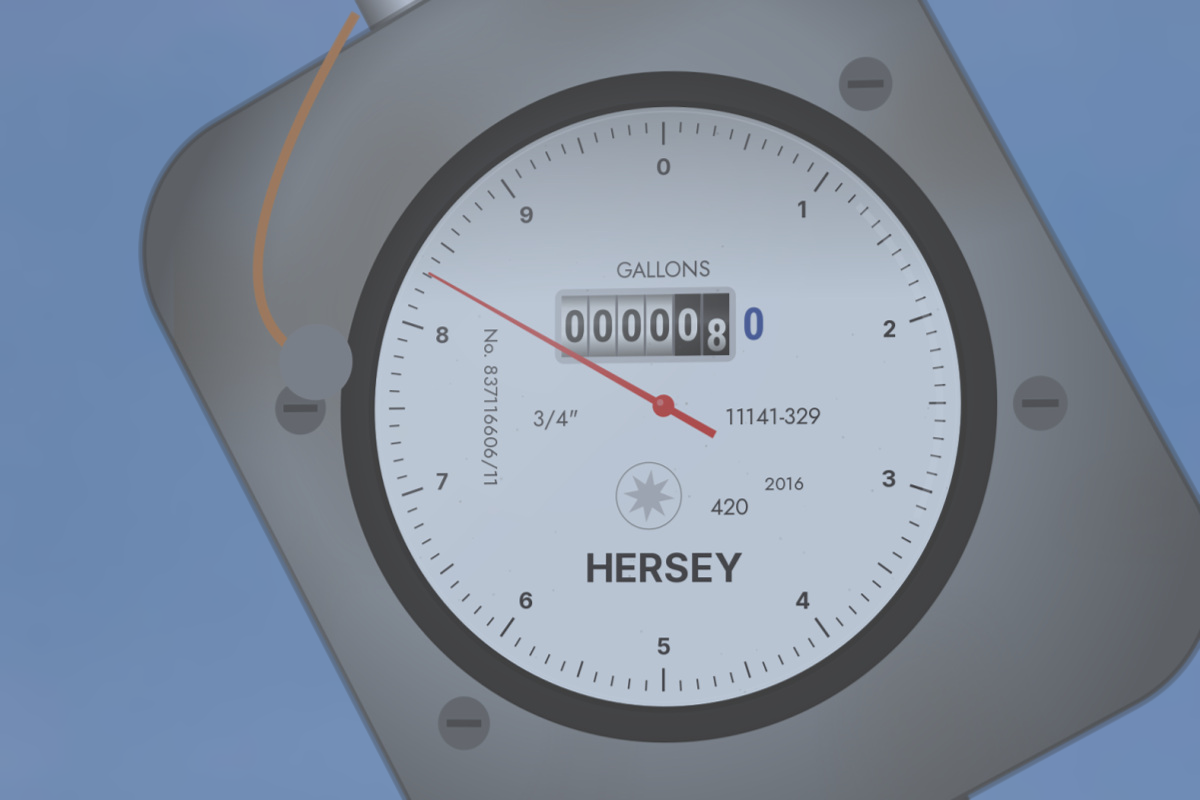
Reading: 78.3 gal
